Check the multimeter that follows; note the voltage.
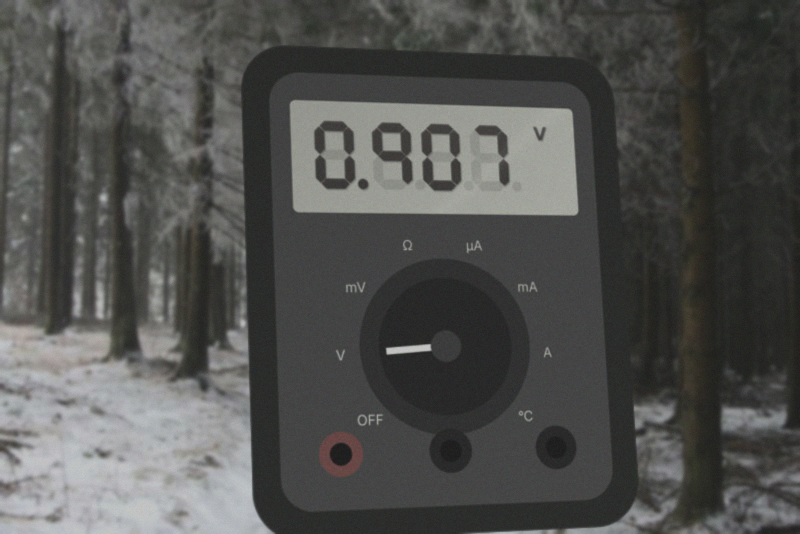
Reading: 0.907 V
